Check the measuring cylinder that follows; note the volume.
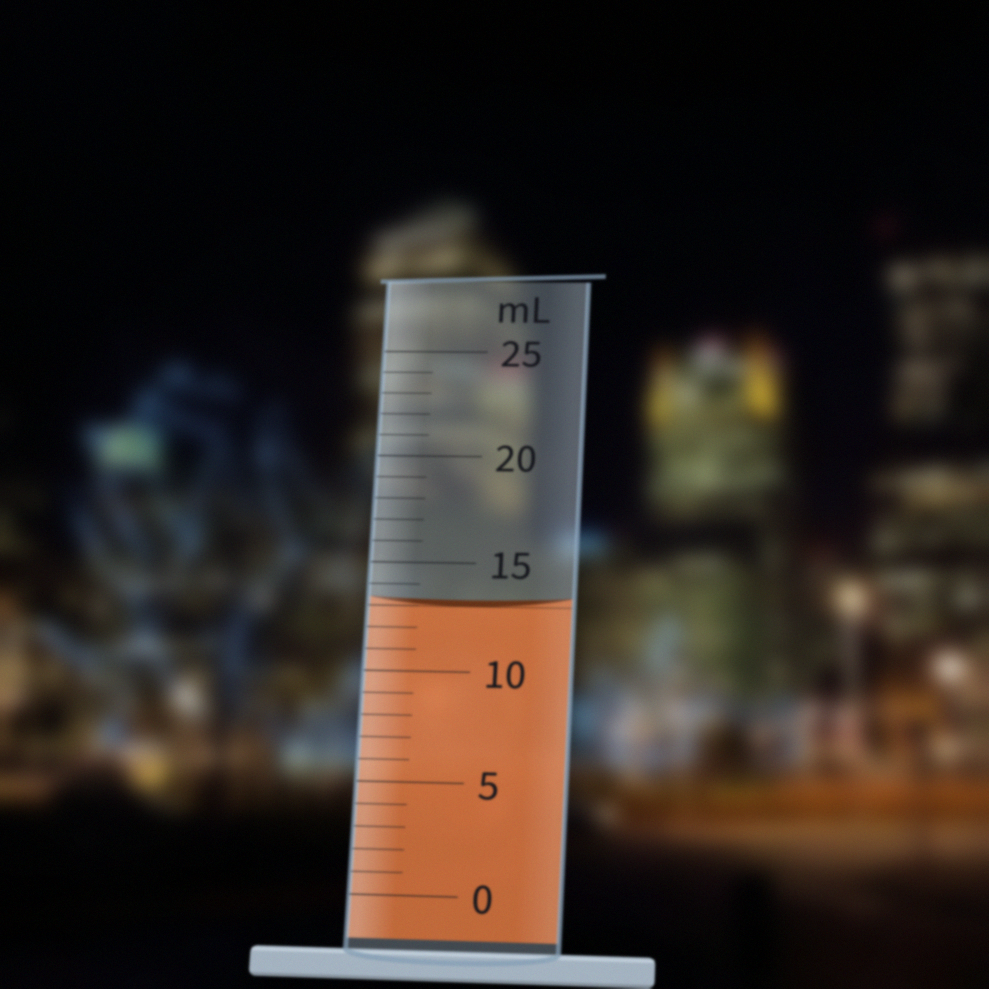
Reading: 13 mL
